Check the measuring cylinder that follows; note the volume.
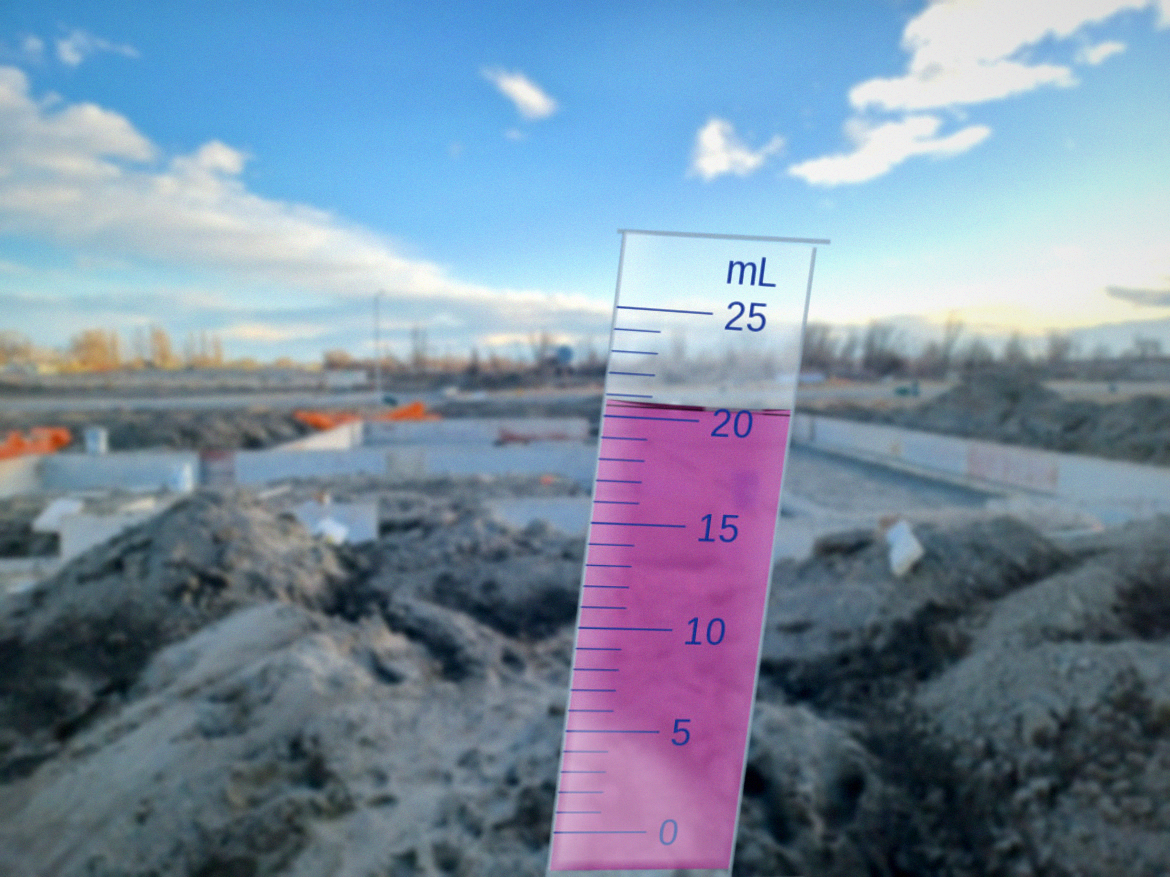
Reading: 20.5 mL
